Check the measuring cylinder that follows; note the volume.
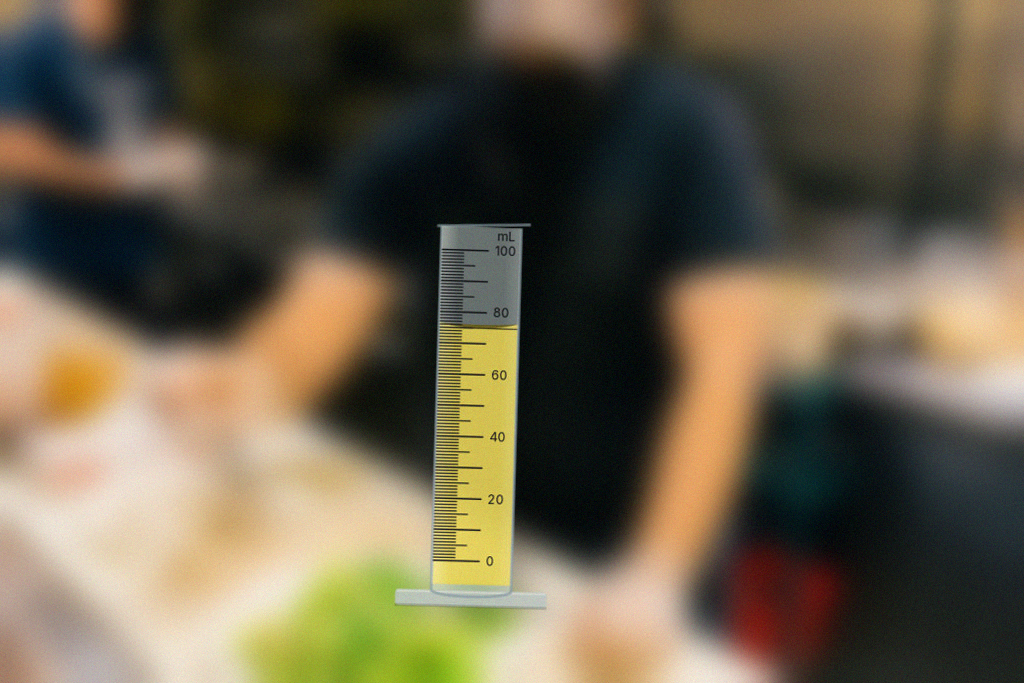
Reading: 75 mL
